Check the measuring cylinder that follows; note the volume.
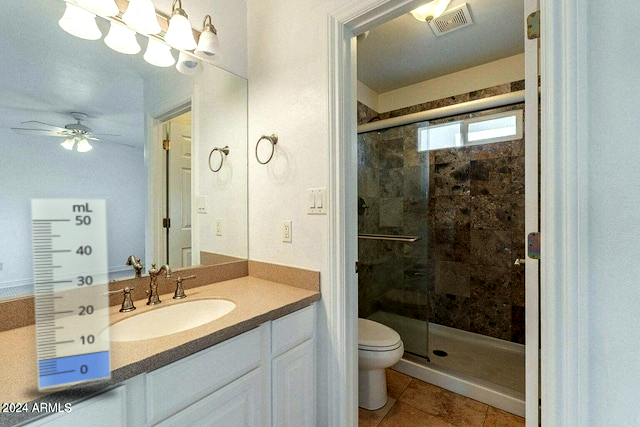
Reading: 5 mL
